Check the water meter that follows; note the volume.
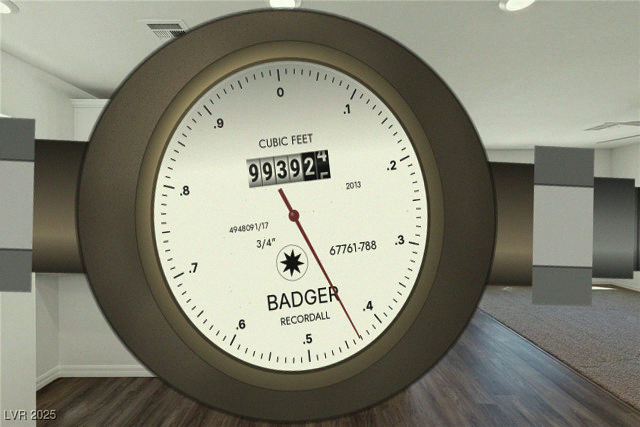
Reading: 993924.43 ft³
